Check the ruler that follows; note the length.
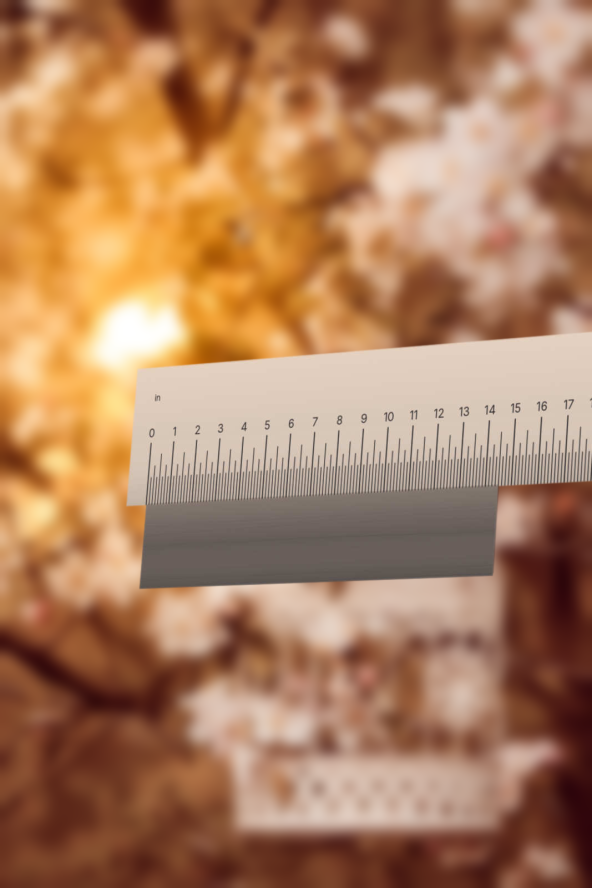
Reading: 14.5 in
